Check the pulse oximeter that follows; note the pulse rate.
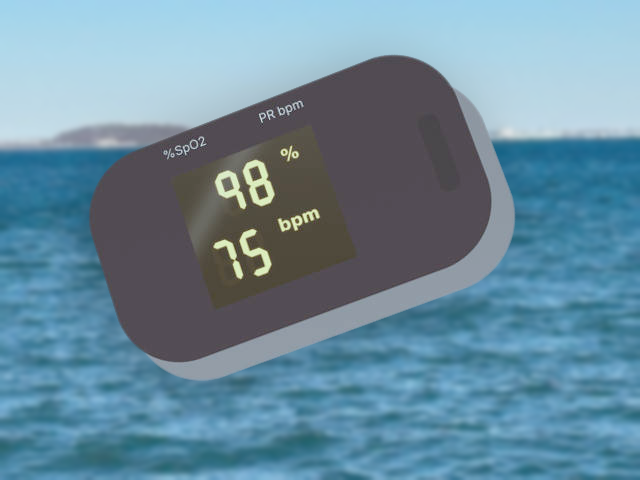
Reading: 75 bpm
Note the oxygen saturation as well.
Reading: 98 %
